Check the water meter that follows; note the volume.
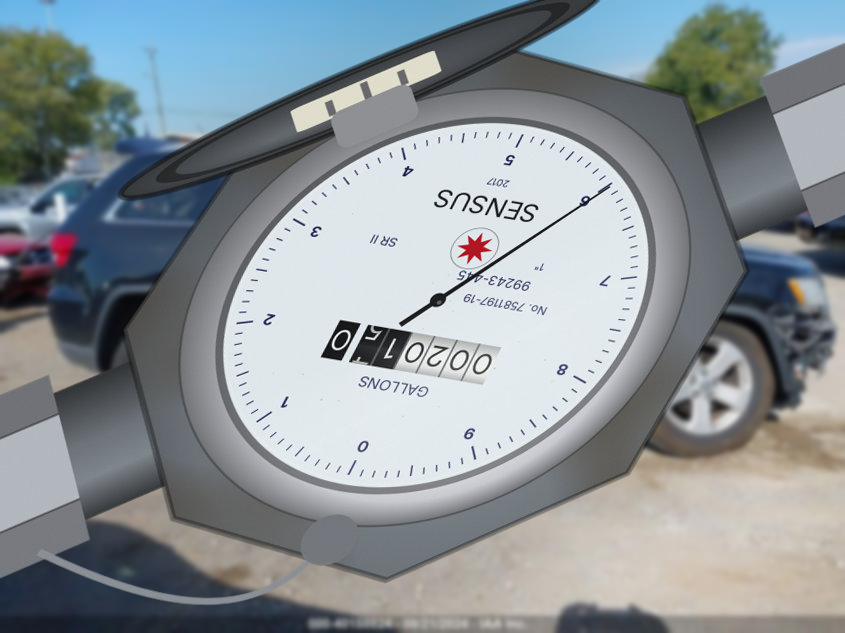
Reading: 20146.0 gal
